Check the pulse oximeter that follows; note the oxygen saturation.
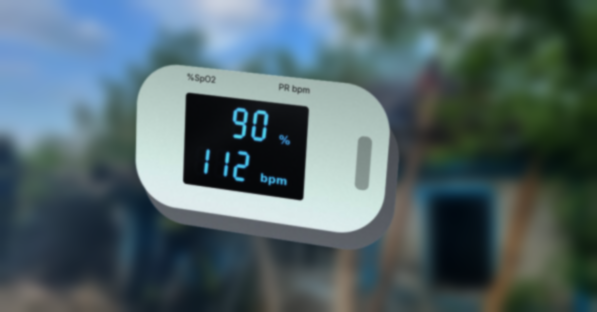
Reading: 90 %
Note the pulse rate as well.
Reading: 112 bpm
